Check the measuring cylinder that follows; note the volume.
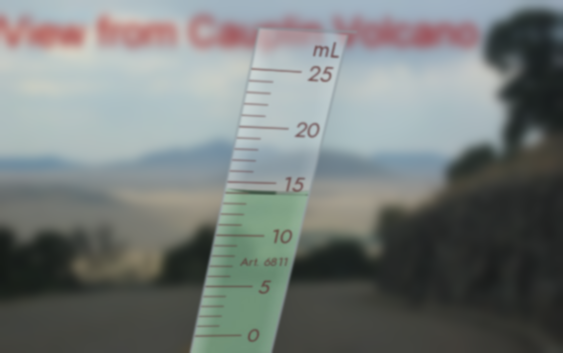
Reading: 14 mL
